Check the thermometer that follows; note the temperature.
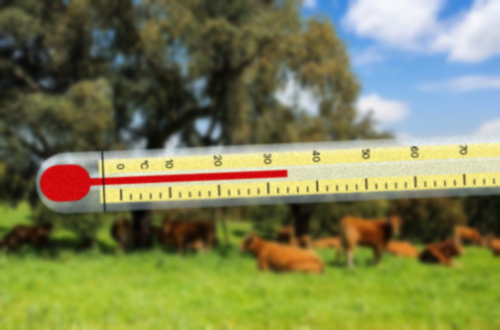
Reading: 34 °C
